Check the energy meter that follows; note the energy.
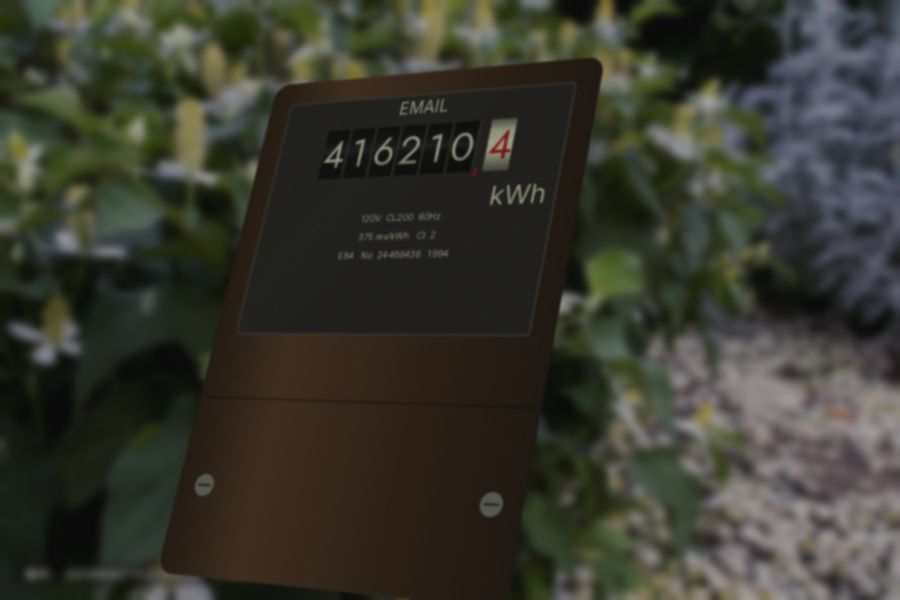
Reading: 416210.4 kWh
